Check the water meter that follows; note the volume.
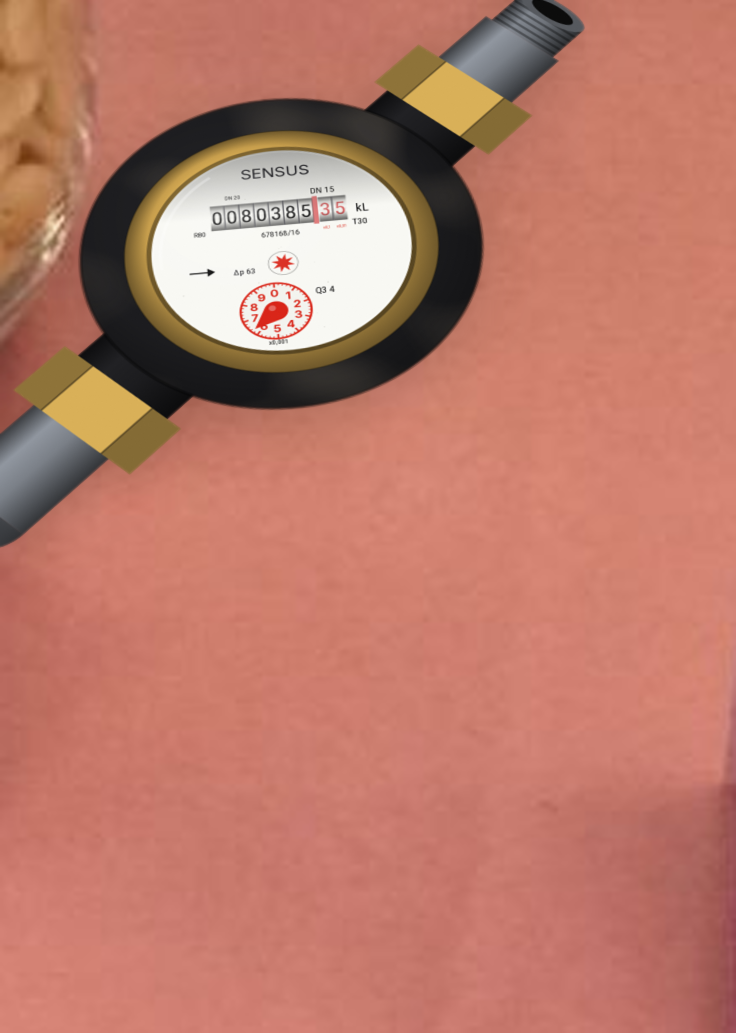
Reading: 80385.356 kL
